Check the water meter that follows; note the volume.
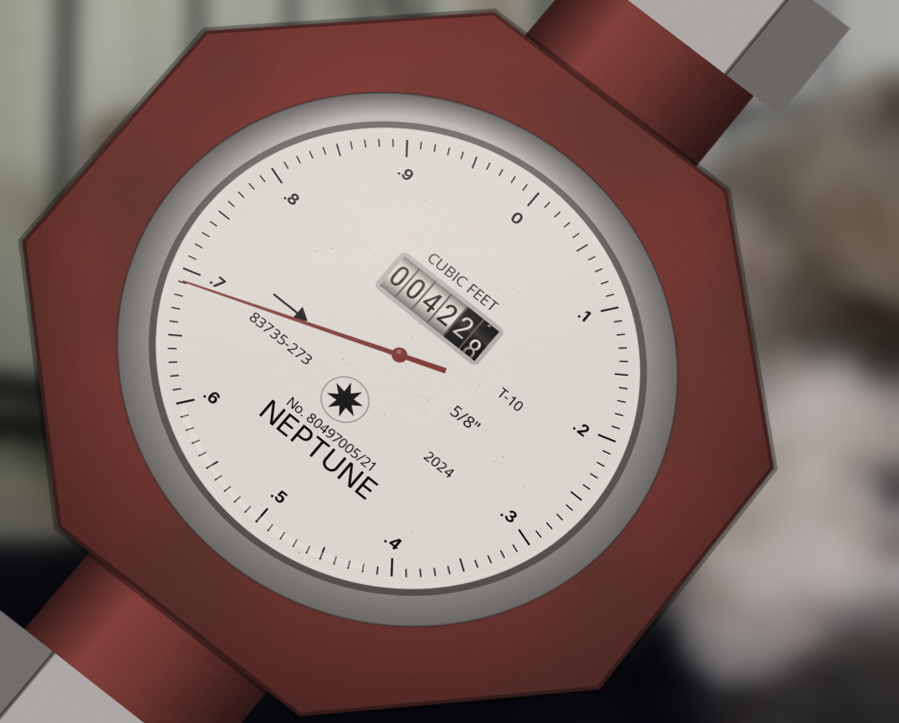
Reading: 4227.69 ft³
